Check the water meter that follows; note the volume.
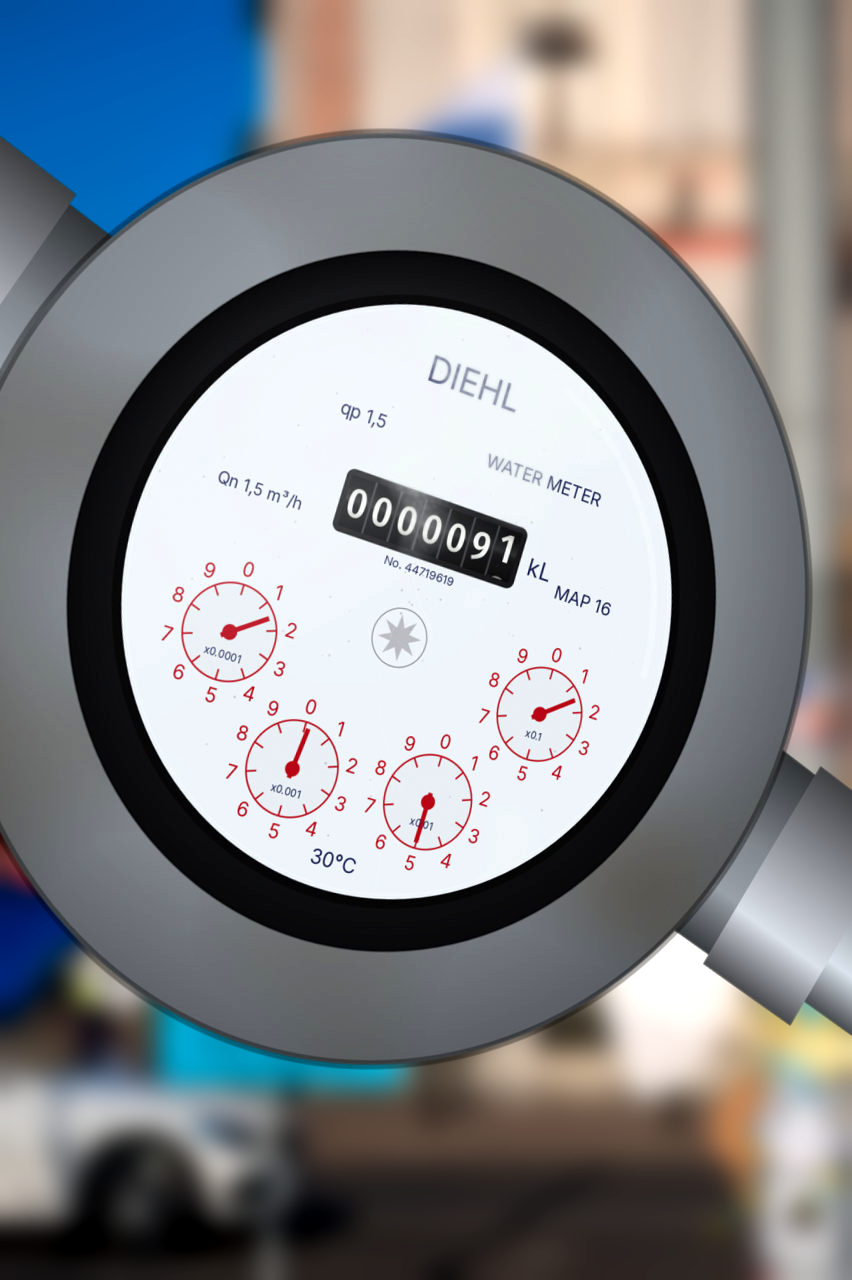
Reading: 91.1501 kL
